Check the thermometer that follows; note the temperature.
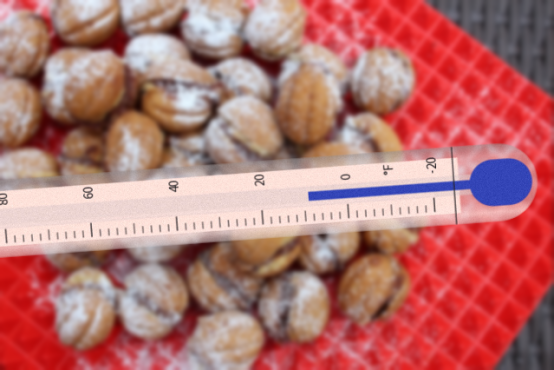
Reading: 9 °F
